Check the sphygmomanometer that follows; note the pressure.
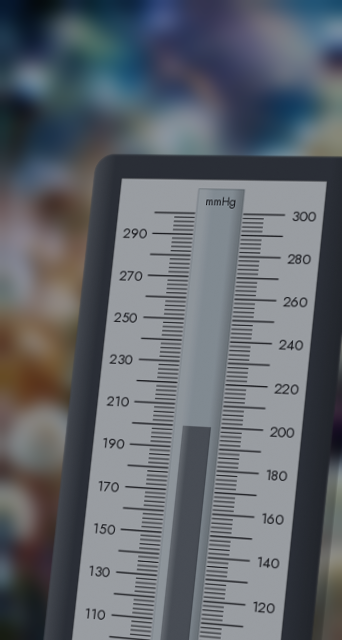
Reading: 200 mmHg
